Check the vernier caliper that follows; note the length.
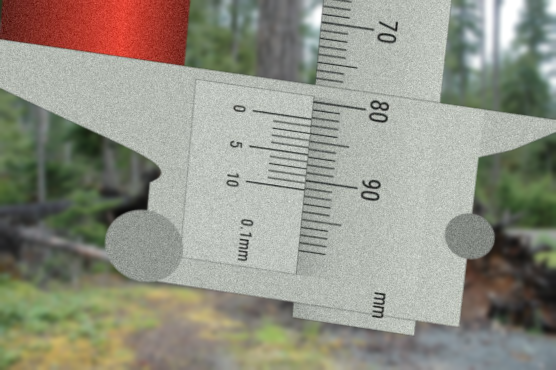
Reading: 82.2 mm
